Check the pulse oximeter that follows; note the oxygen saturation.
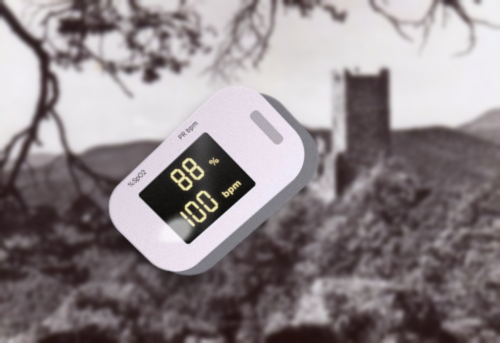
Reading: 88 %
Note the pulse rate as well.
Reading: 100 bpm
